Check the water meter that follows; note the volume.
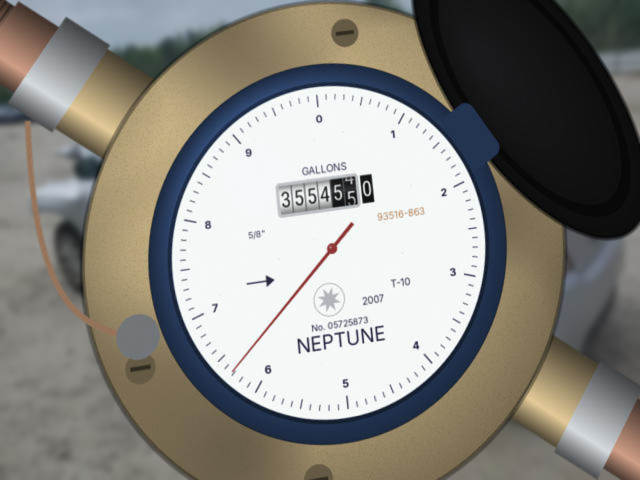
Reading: 3554546.3 gal
